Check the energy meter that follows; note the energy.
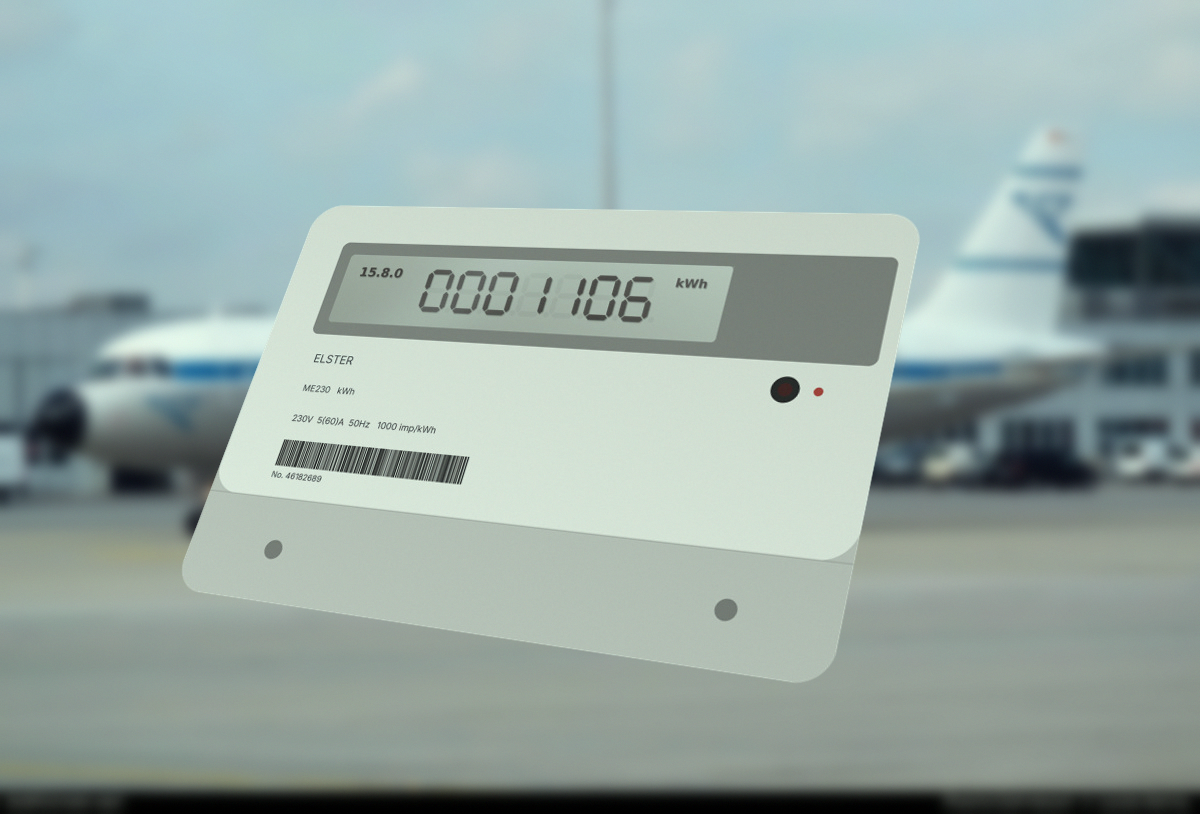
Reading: 1106 kWh
